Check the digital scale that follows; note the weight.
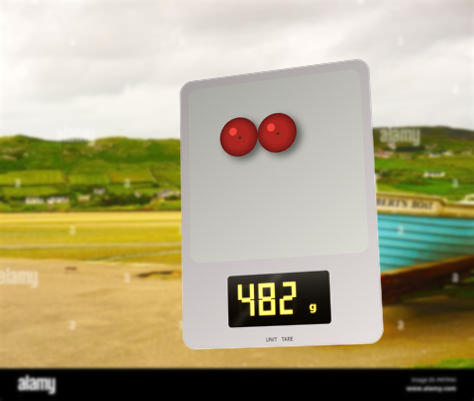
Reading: 482 g
